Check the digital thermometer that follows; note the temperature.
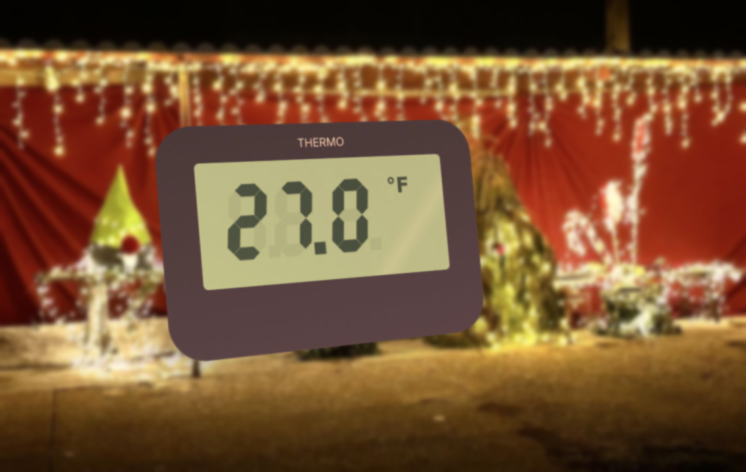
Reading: 27.0 °F
